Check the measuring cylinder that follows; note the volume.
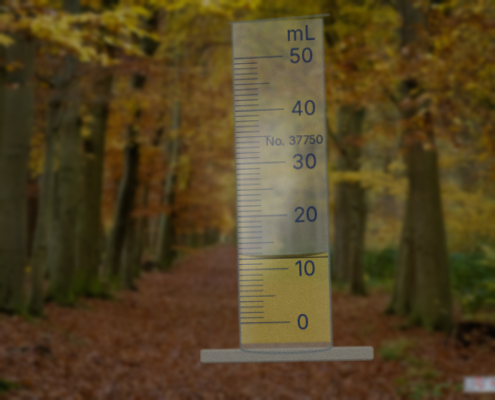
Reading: 12 mL
